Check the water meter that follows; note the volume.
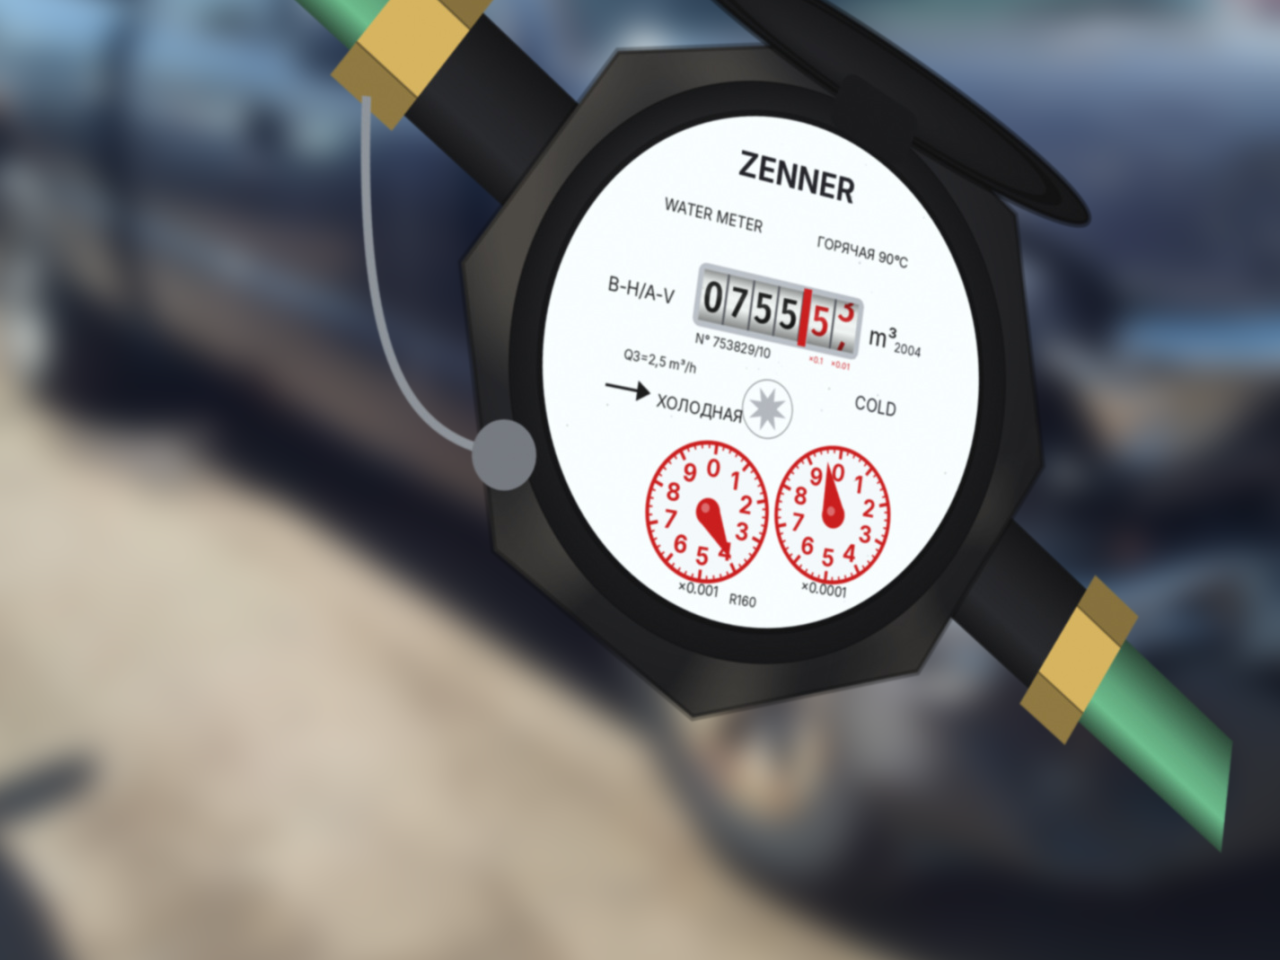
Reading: 755.5339 m³
